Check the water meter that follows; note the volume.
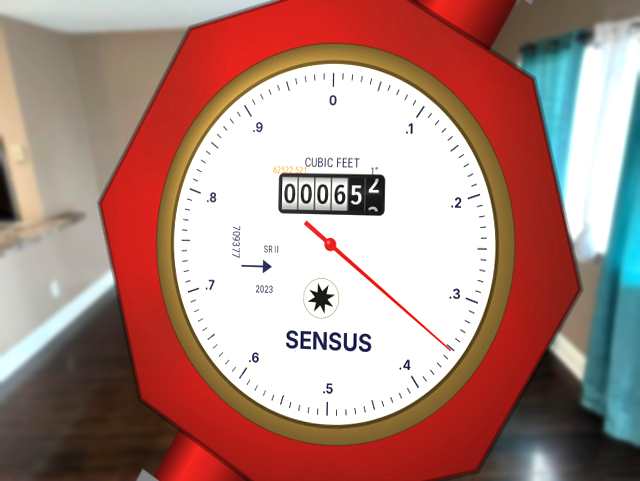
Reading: 652.35 ft³
